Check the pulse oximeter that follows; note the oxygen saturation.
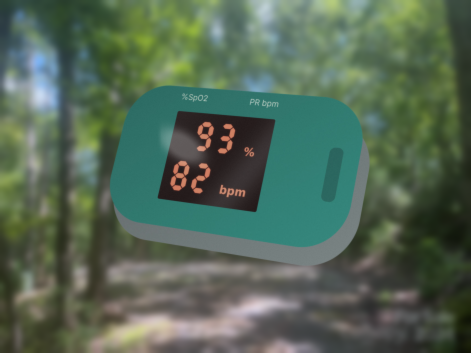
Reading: 93 %
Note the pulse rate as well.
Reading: 82 bpm
